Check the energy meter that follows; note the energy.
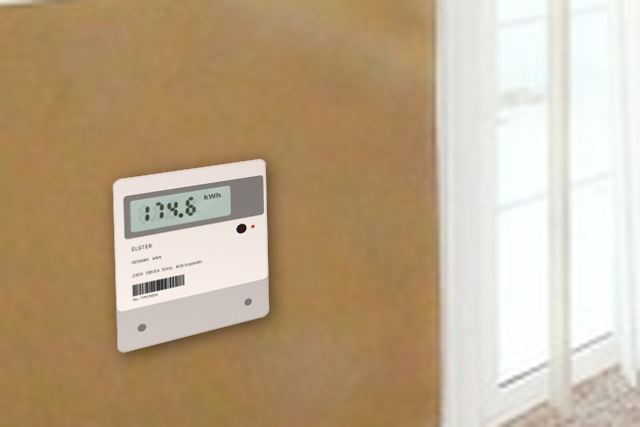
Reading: 174.6 kWh
